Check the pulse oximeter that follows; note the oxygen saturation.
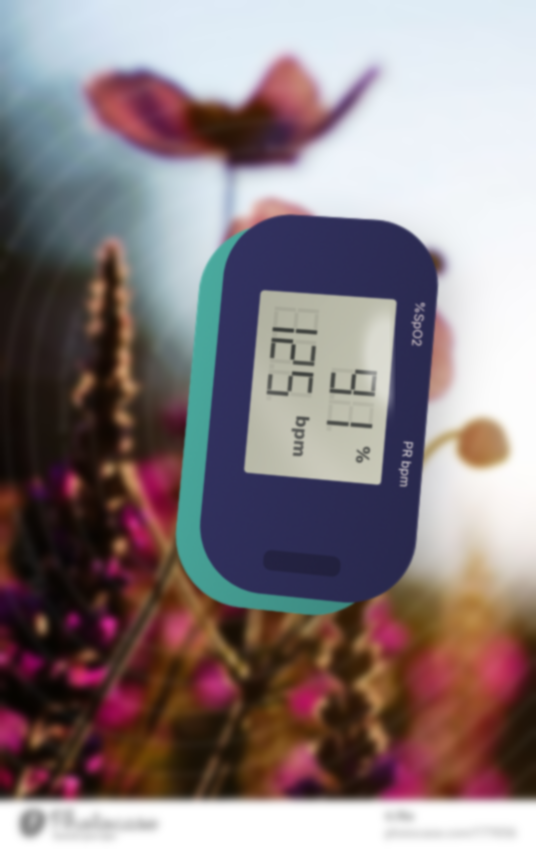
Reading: 91 %
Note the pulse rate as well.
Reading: 125 bpm
